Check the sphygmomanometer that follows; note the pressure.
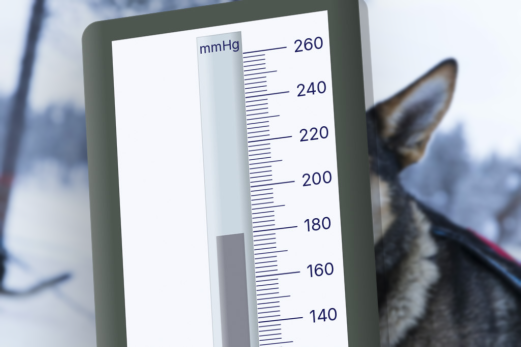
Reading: 180 mmHg
